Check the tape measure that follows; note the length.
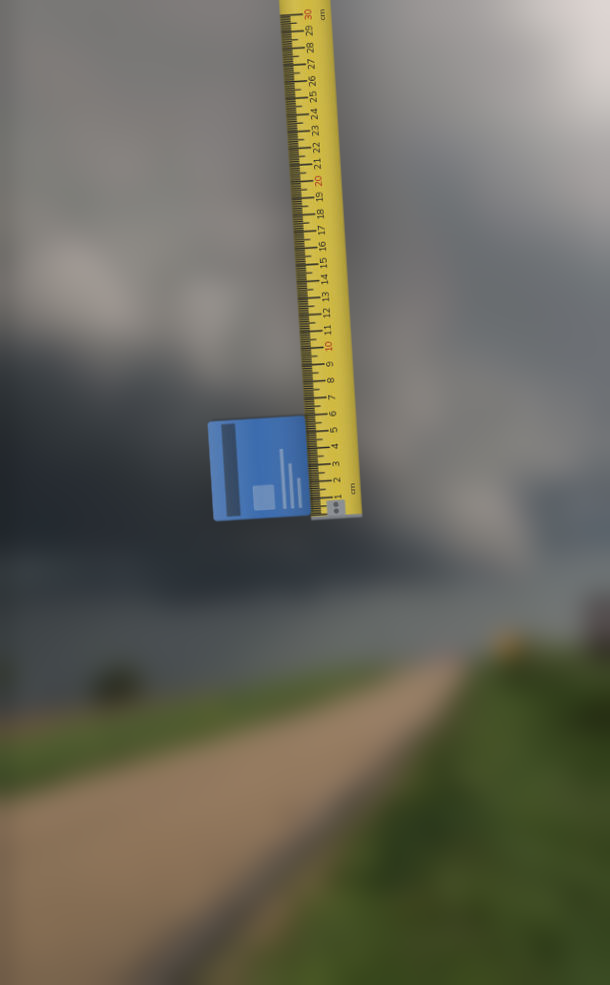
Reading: 6 cm
